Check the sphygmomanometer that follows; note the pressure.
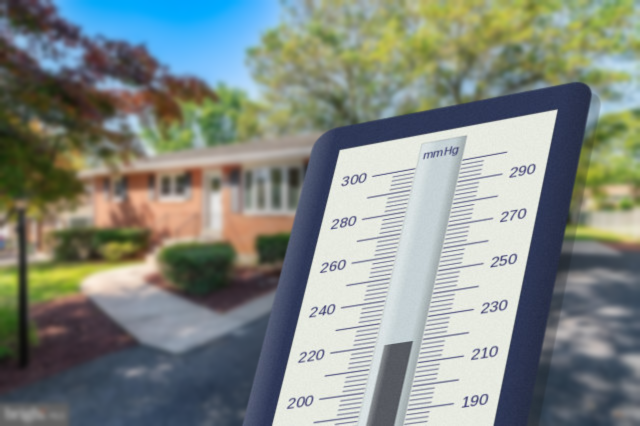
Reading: 220 mmHg
